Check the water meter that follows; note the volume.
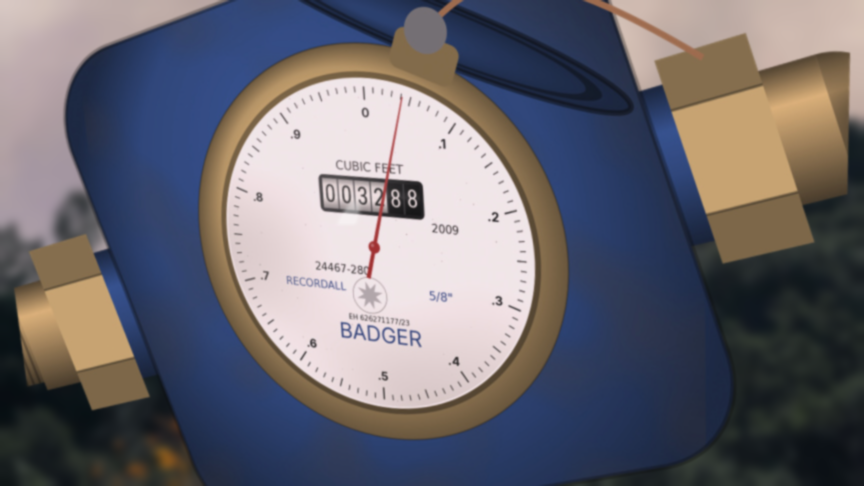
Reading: 3288.04 ft³
